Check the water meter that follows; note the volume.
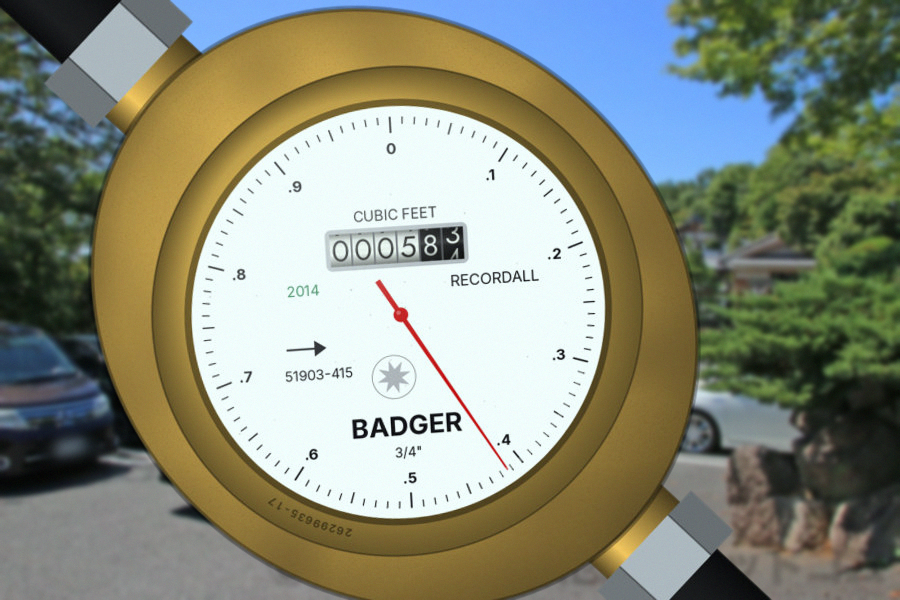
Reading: 583.41 ft³
